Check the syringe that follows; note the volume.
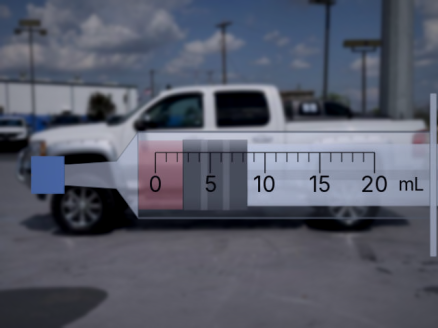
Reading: 2.5 mL
